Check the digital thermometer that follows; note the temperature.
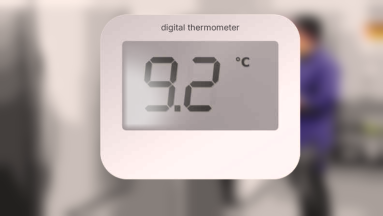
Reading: 9.2 °C
